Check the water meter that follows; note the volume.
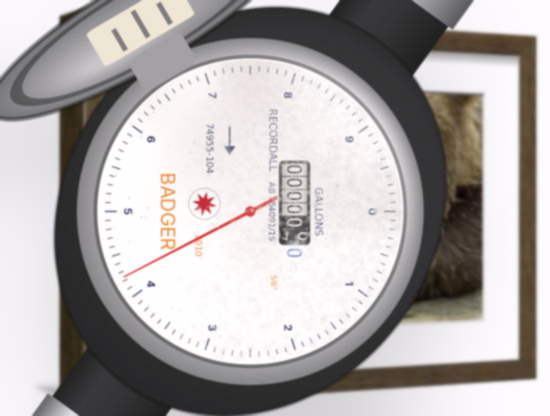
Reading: 64.2 gal
